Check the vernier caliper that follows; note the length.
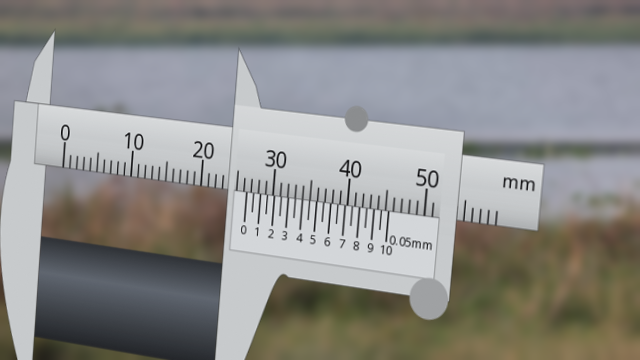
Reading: 26.4 mm
